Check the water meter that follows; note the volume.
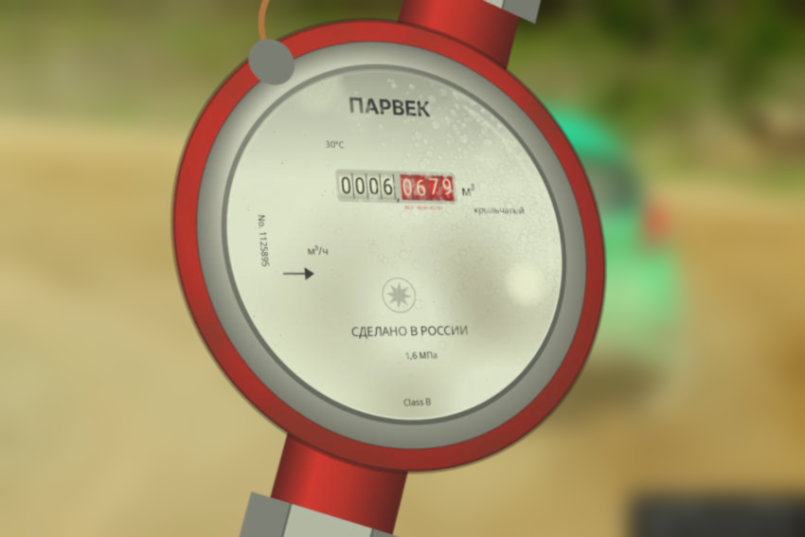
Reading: 6.0679 m³
